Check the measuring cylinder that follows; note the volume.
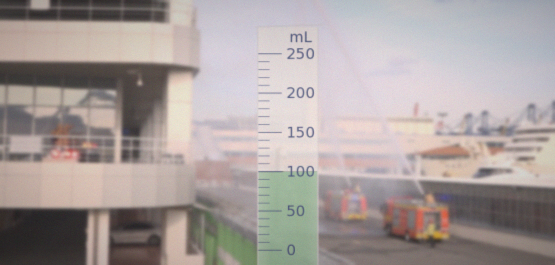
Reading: 100 mL
